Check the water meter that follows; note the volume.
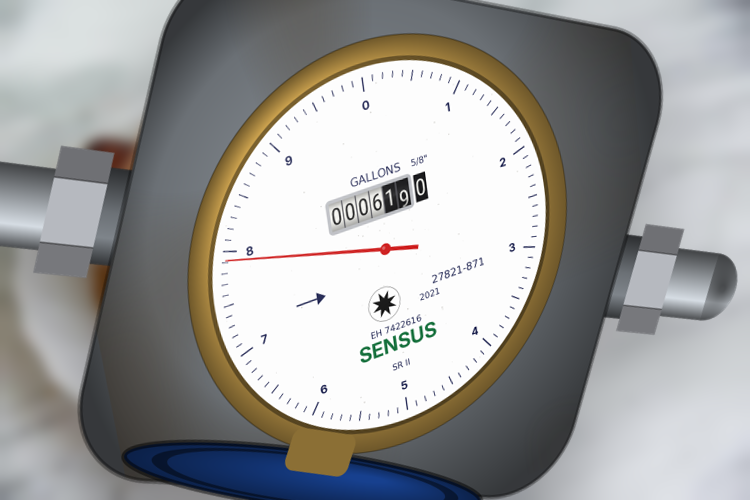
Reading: 6187.9 gal
